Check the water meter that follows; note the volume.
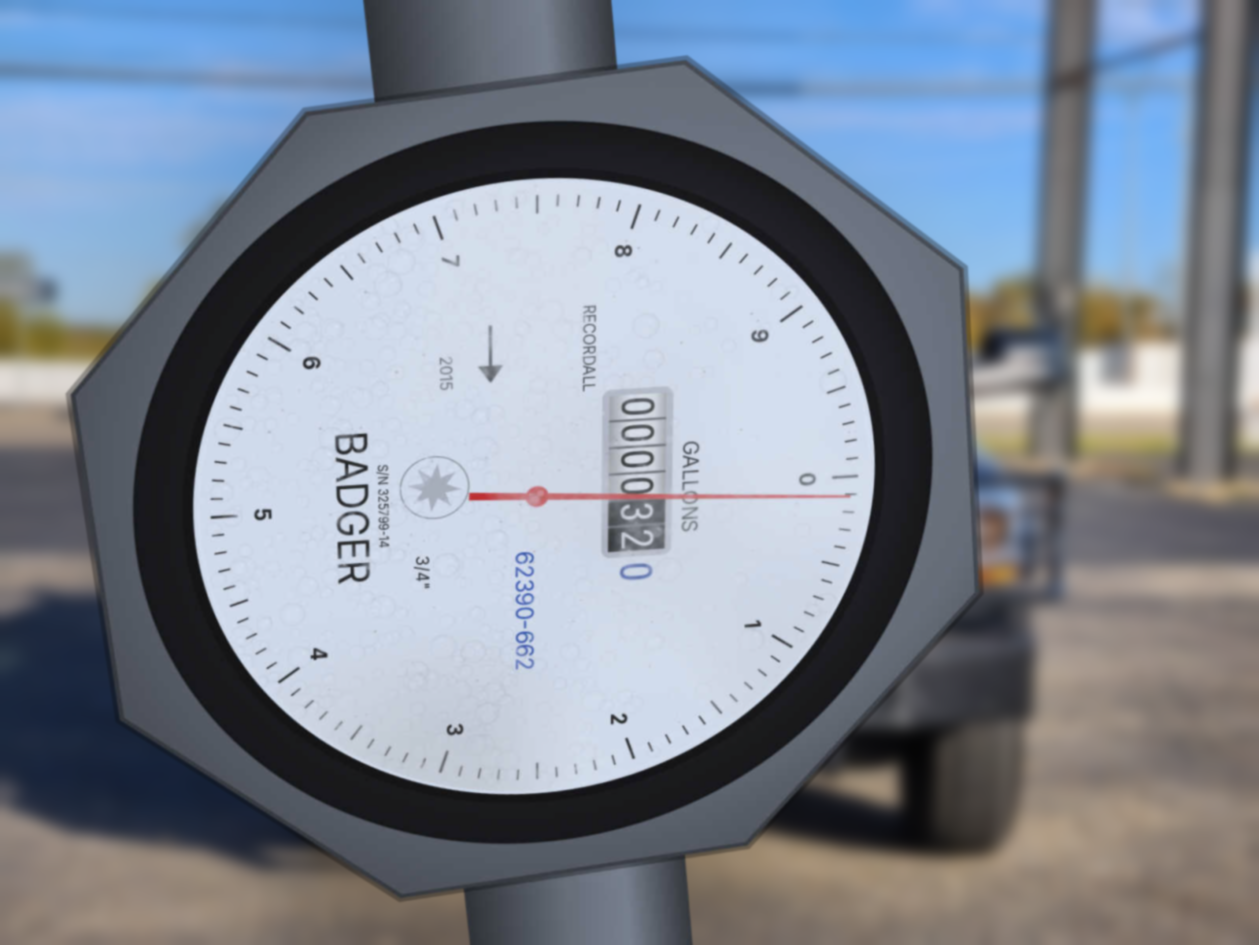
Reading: 320.1 gal
